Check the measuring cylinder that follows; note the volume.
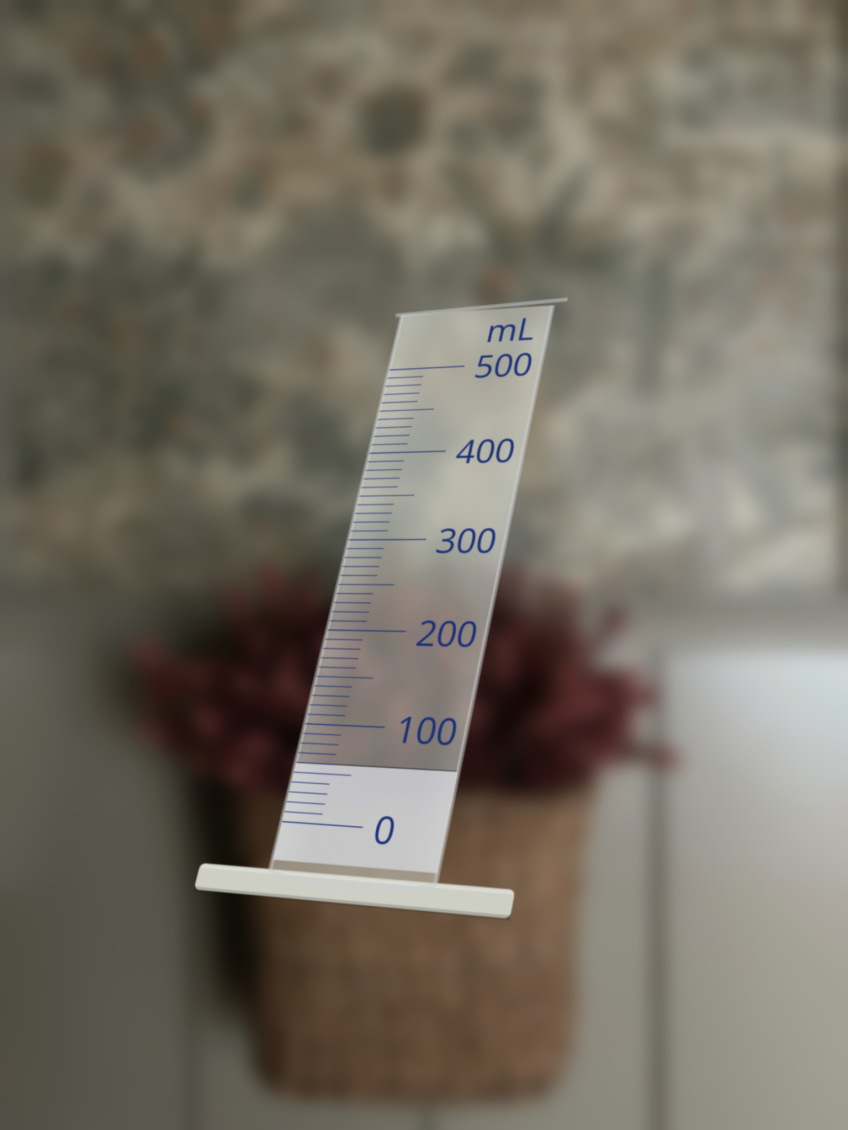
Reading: 60 mL
